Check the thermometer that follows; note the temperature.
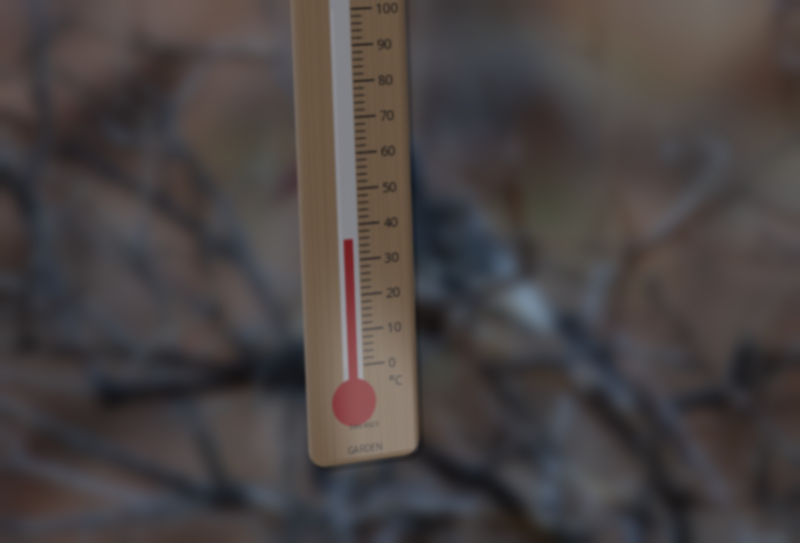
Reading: 36 °C
